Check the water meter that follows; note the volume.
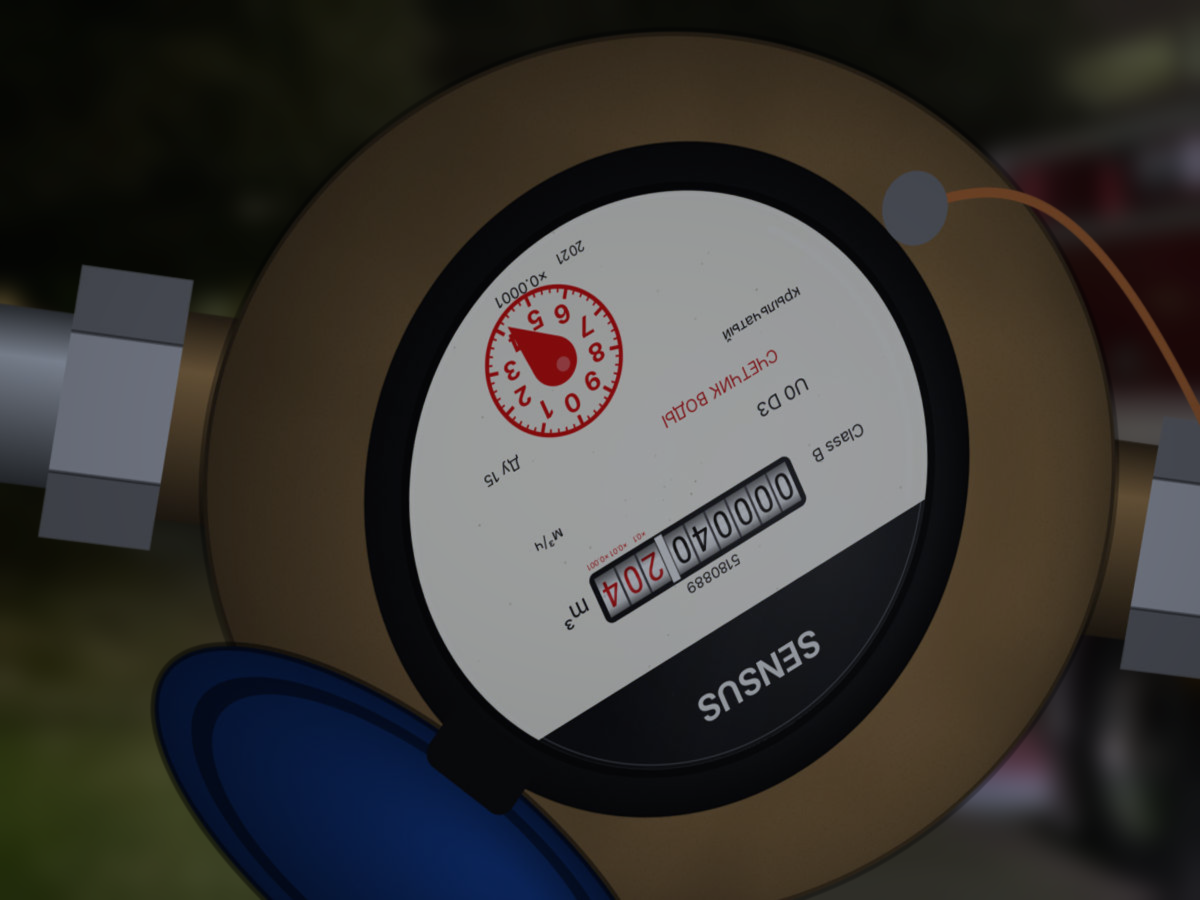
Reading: 40.2044 m³
